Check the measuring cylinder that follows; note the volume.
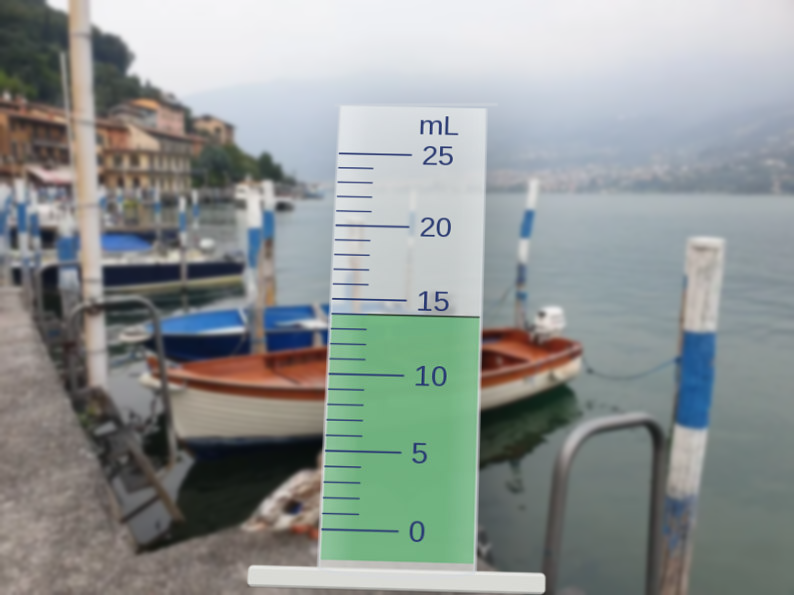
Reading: 14 mL
